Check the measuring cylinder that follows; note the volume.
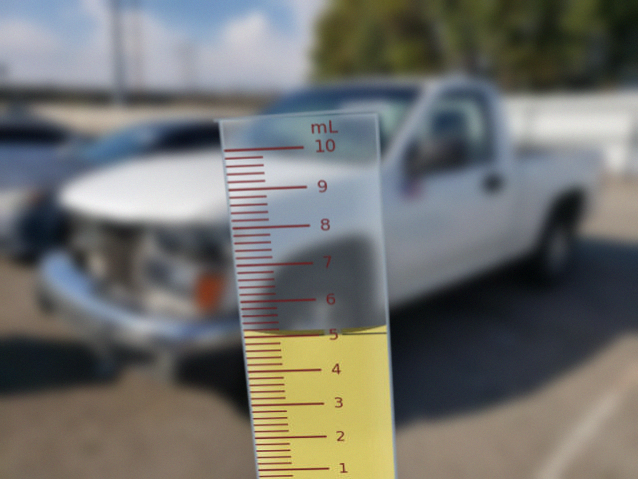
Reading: 5 mL
